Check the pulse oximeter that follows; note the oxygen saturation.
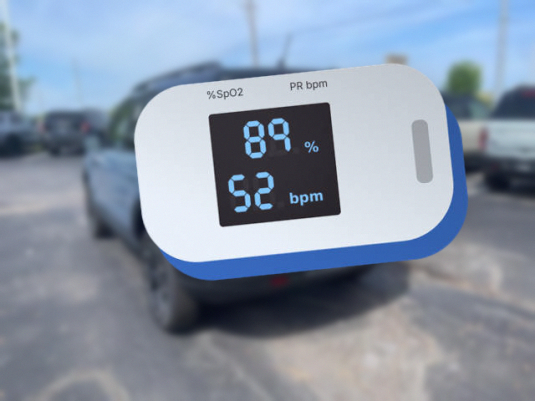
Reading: 89 %
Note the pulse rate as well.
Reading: 52 bpm
